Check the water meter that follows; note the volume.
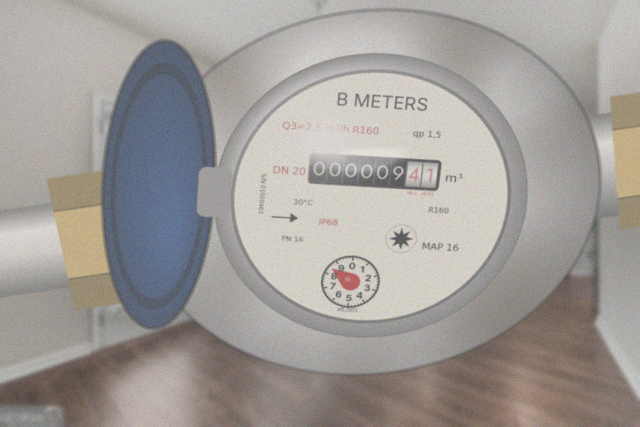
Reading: 9.418 m³
